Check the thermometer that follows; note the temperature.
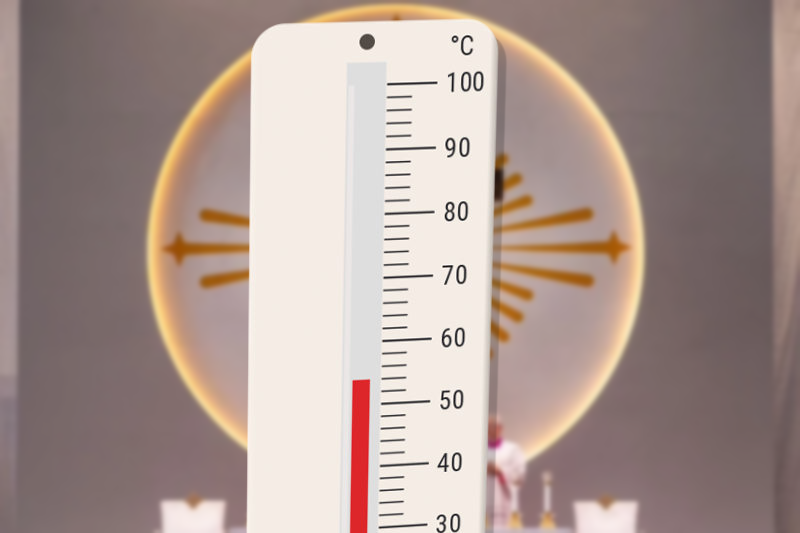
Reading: 54 °C
